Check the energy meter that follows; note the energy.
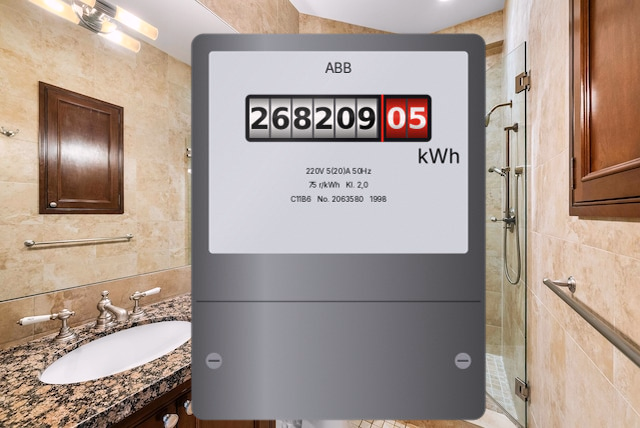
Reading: 268209.05 kWh
